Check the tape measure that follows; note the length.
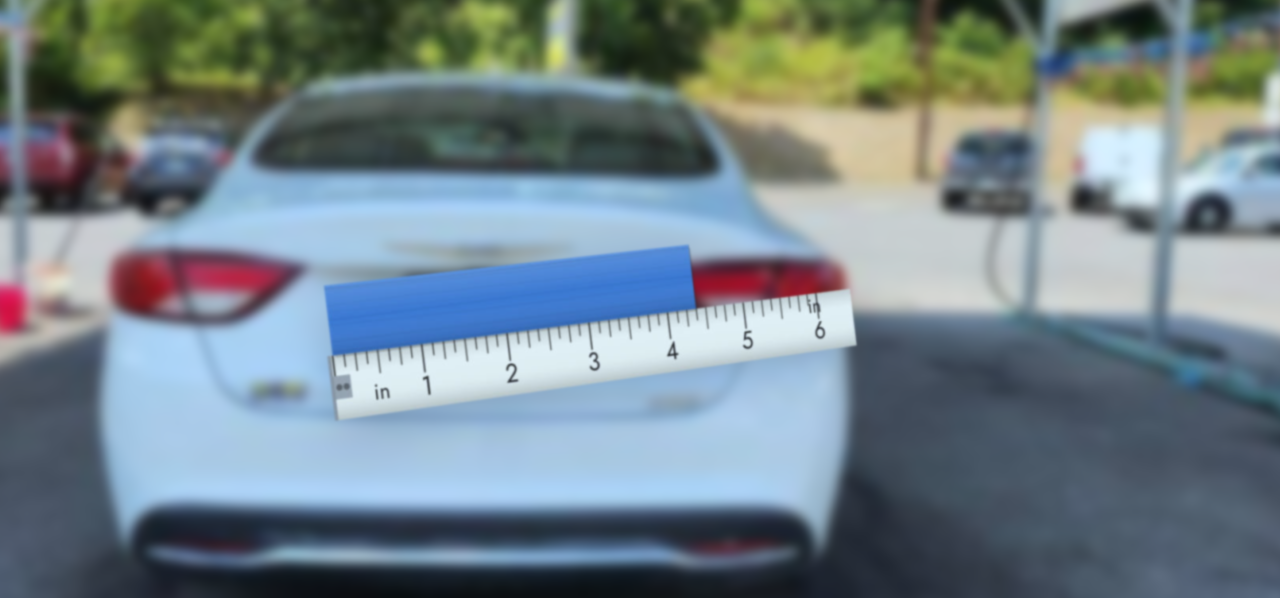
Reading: 4.375 in
